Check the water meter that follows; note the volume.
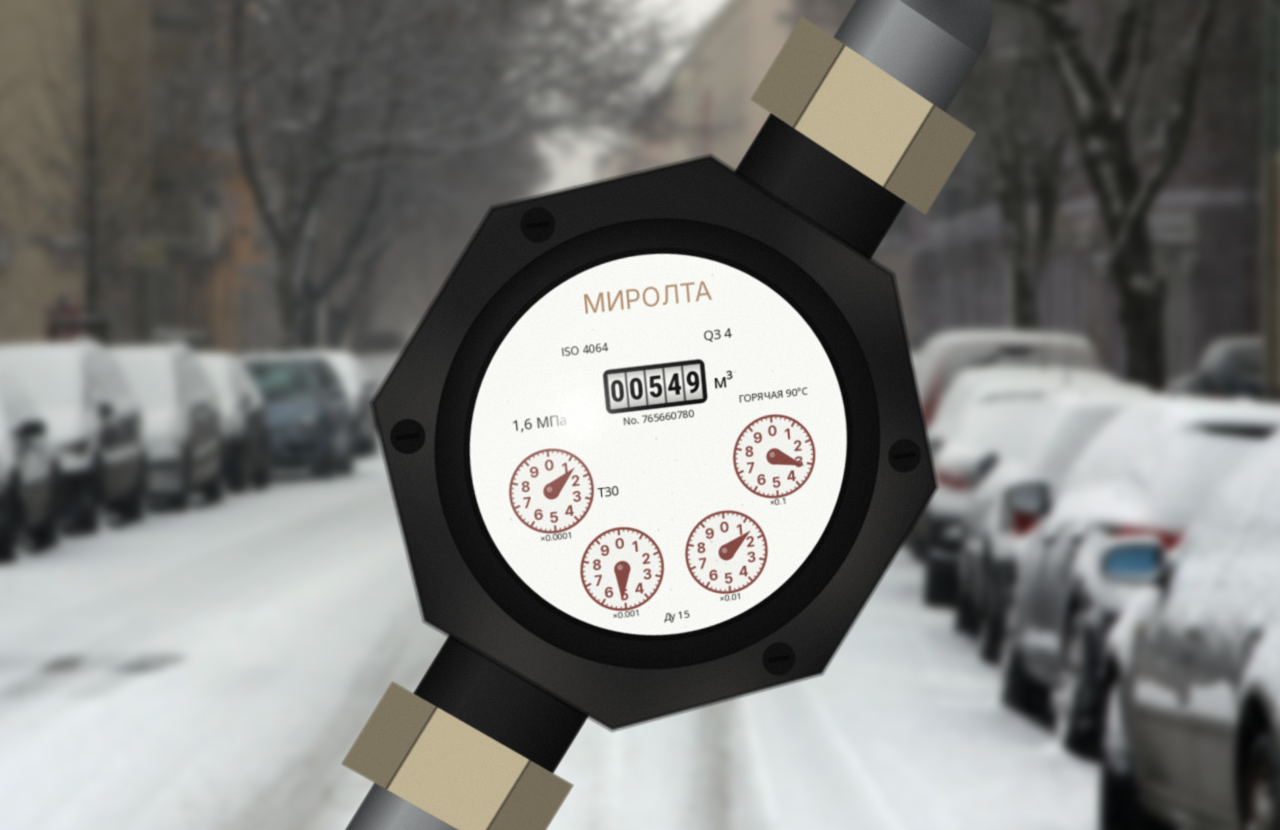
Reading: 549.3151 m³
